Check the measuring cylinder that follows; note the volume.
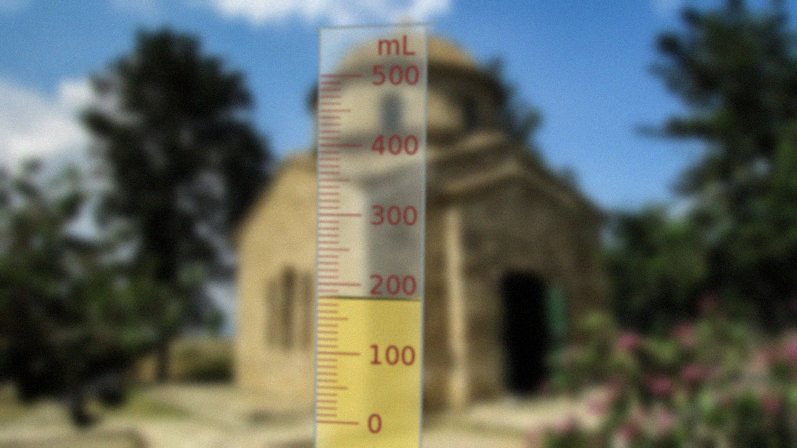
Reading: 180 mL
